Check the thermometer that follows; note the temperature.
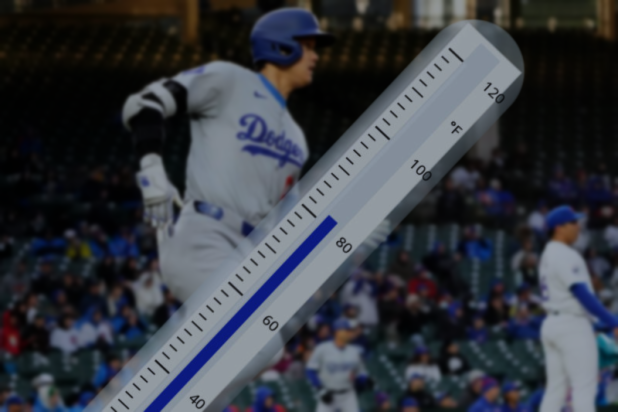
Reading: 82 °F
